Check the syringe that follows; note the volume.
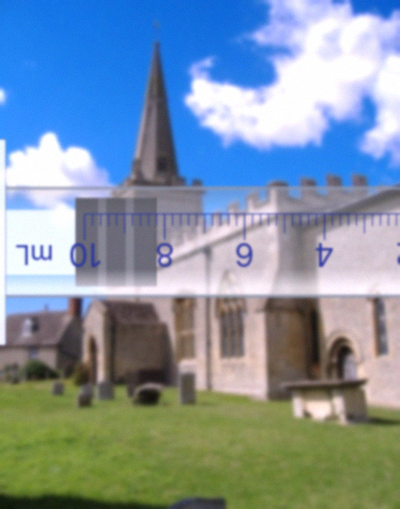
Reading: 8.2 mL
